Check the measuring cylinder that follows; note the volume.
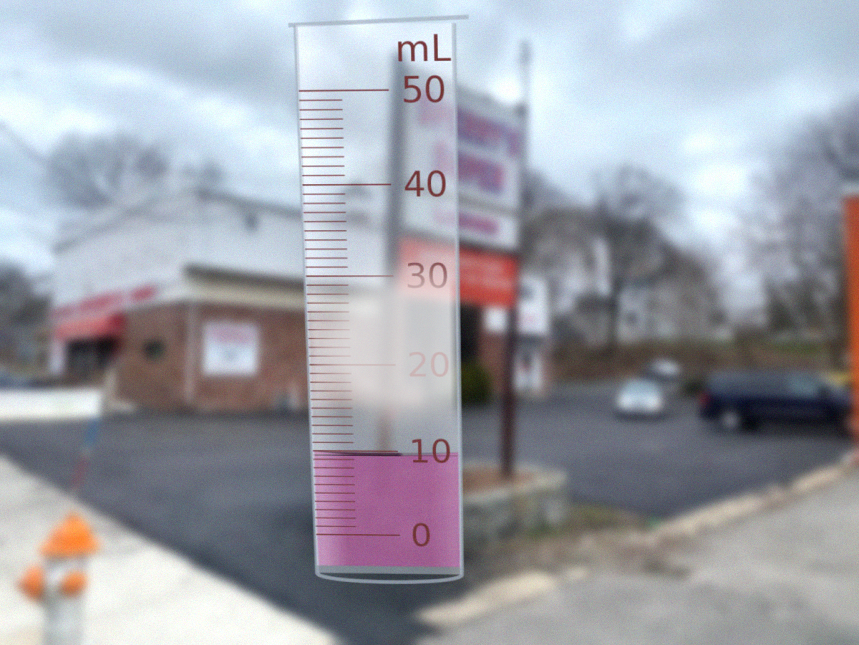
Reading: 9.5 mL
